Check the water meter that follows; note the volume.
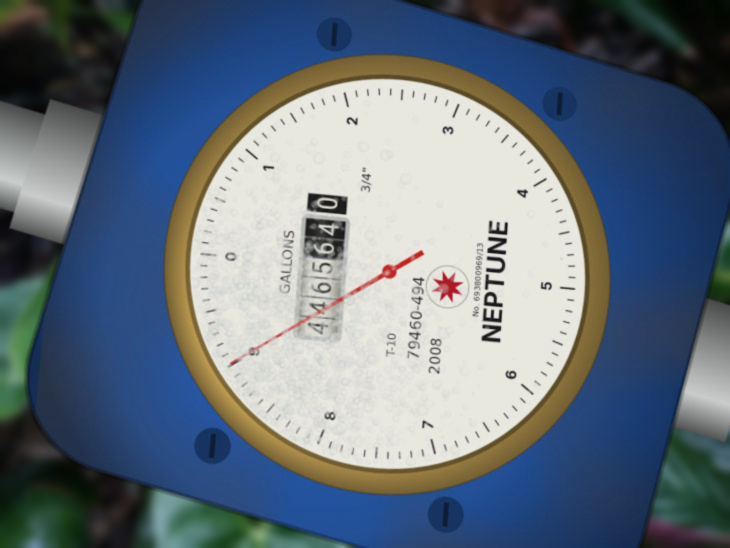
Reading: 4465639.0 gal
